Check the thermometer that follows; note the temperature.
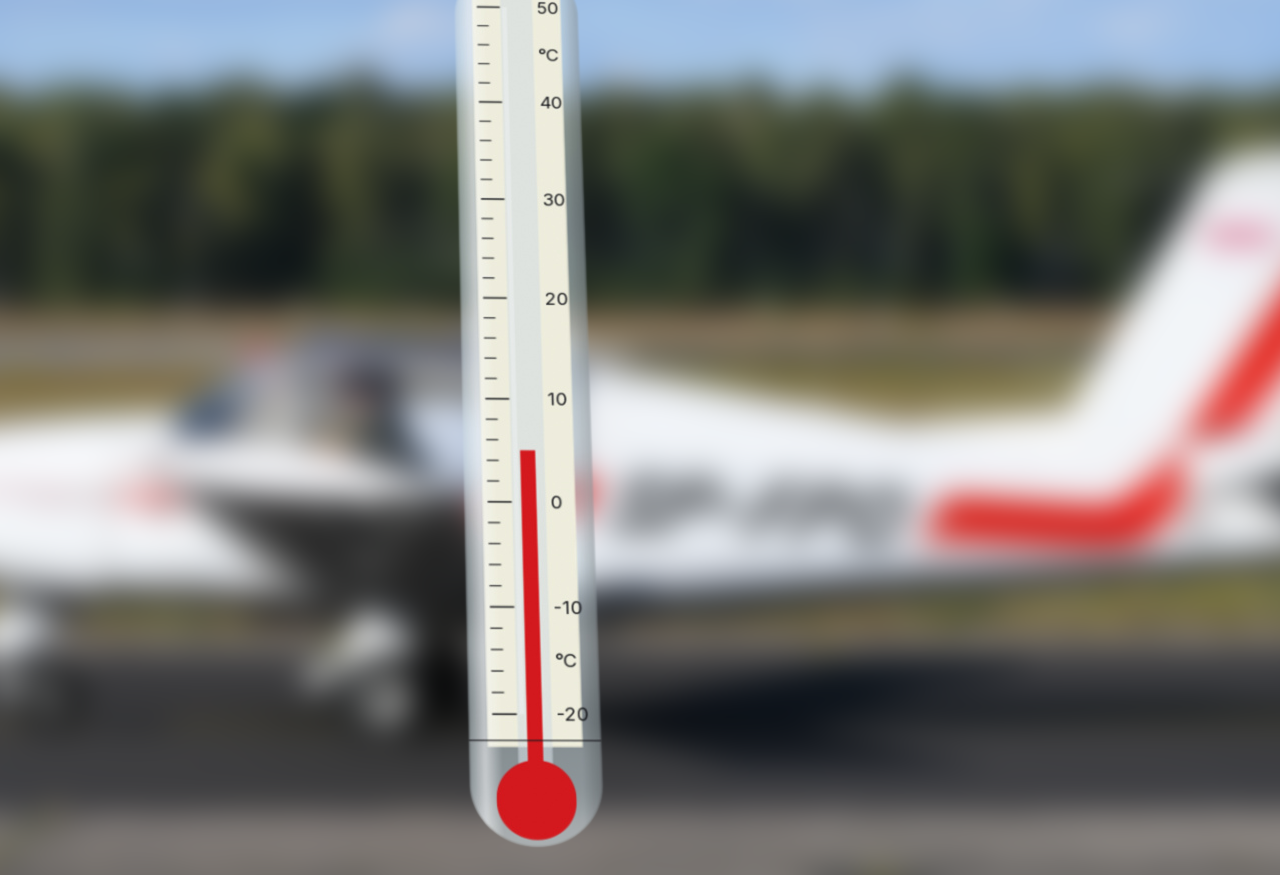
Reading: 5 °C
